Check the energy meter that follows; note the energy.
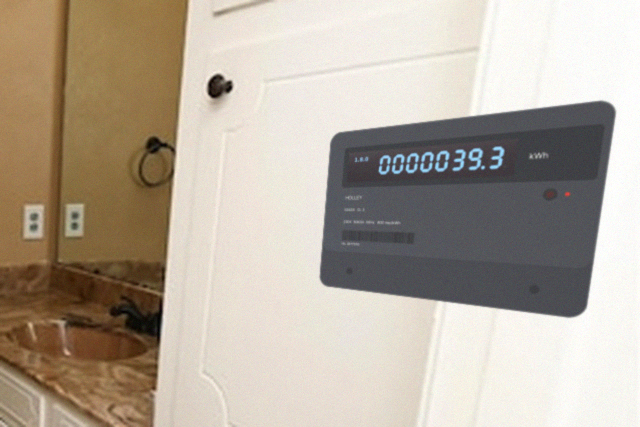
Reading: 39.3 kWh
